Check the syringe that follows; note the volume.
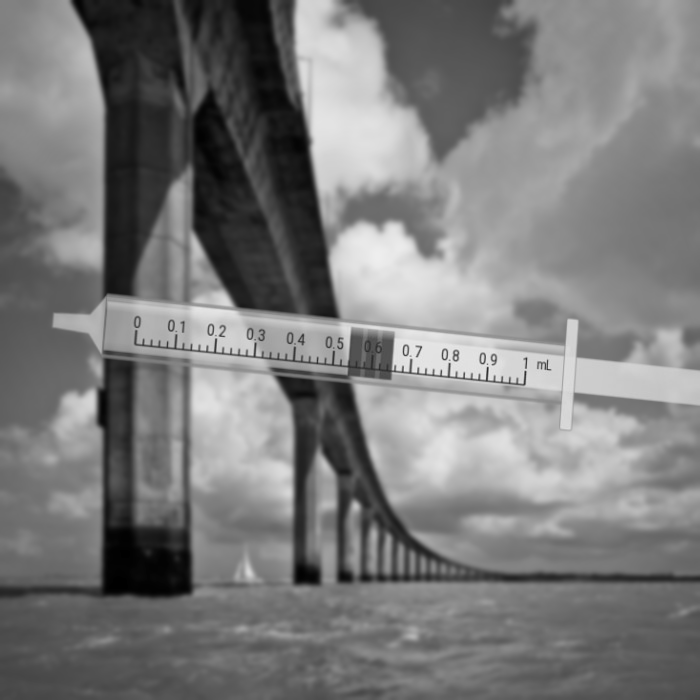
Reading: 0.54 mL
